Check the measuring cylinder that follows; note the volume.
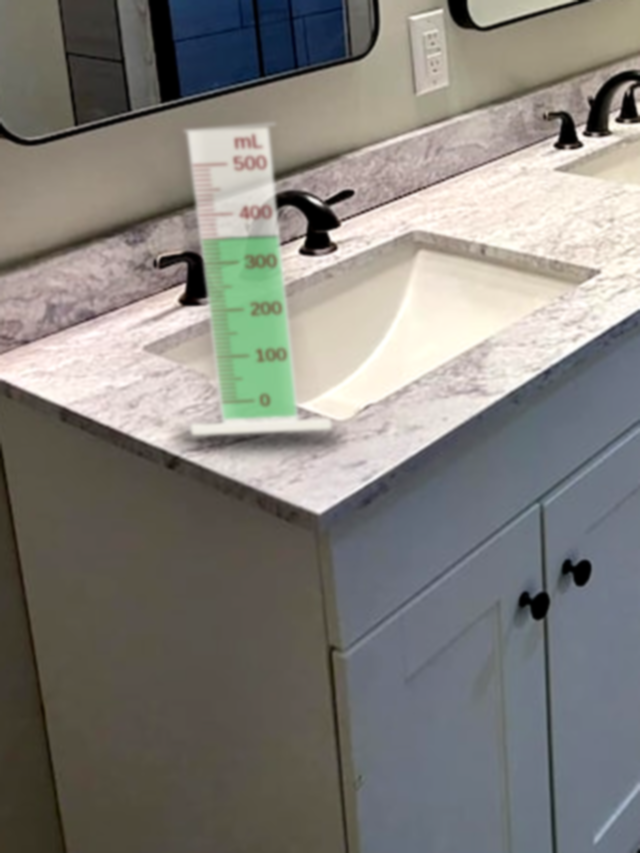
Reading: 350 mL
